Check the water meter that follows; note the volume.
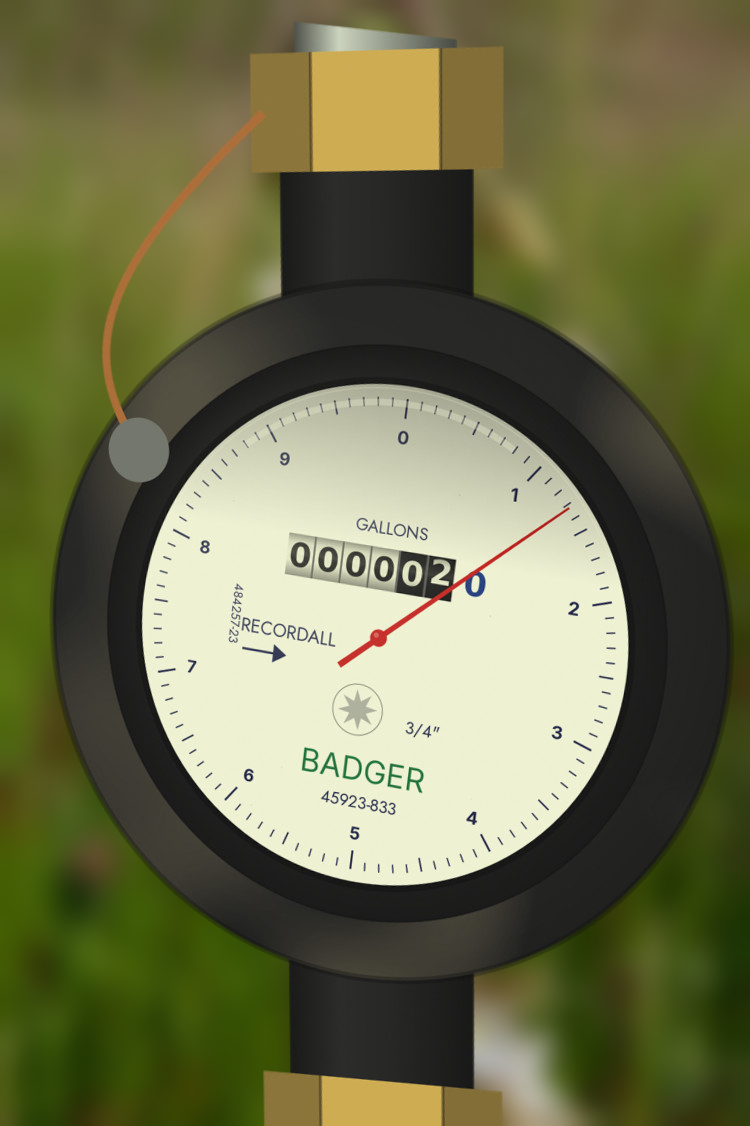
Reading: 21.3 gal
